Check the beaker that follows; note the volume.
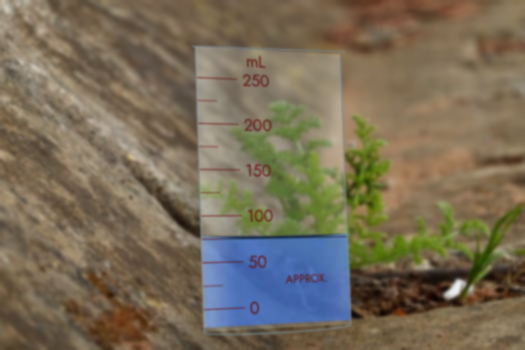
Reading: 75 mL
